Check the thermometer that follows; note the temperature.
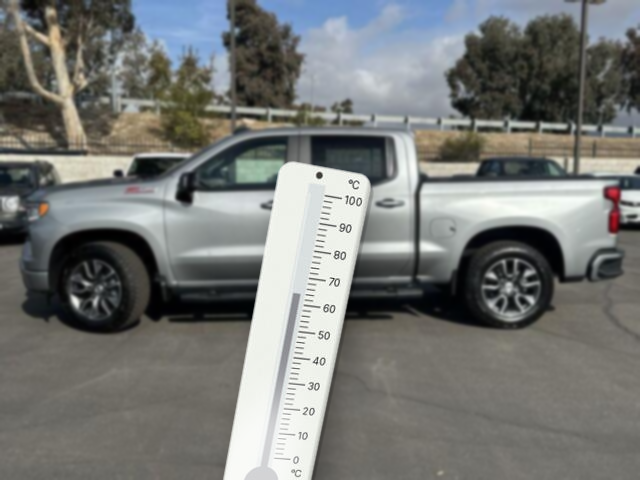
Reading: 64 °C
